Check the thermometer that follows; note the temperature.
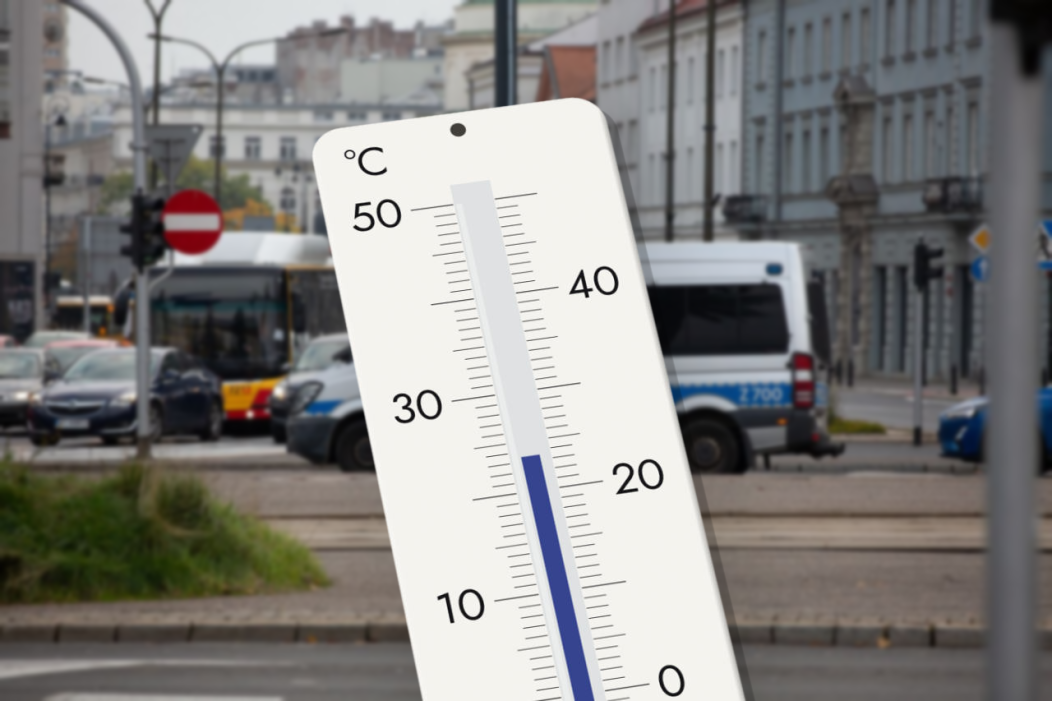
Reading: 23.5 °C
